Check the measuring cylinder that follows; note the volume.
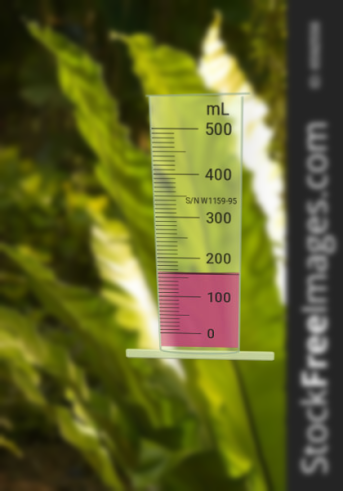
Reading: 160 mL
